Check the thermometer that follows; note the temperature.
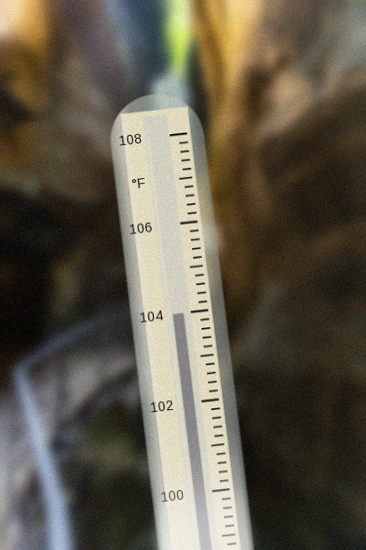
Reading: 104 °F
